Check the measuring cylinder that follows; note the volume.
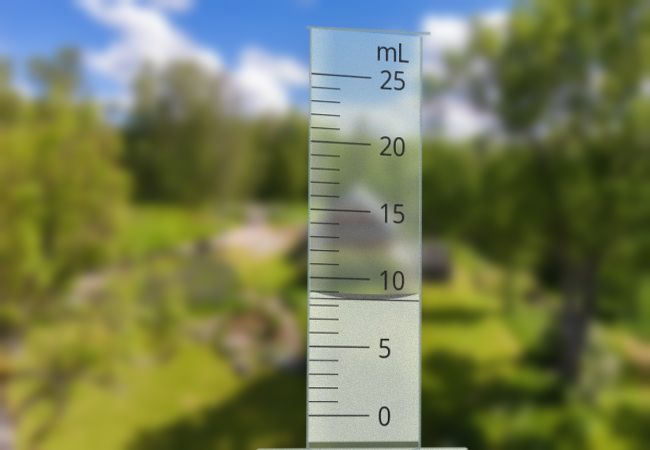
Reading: 8.5 mL
